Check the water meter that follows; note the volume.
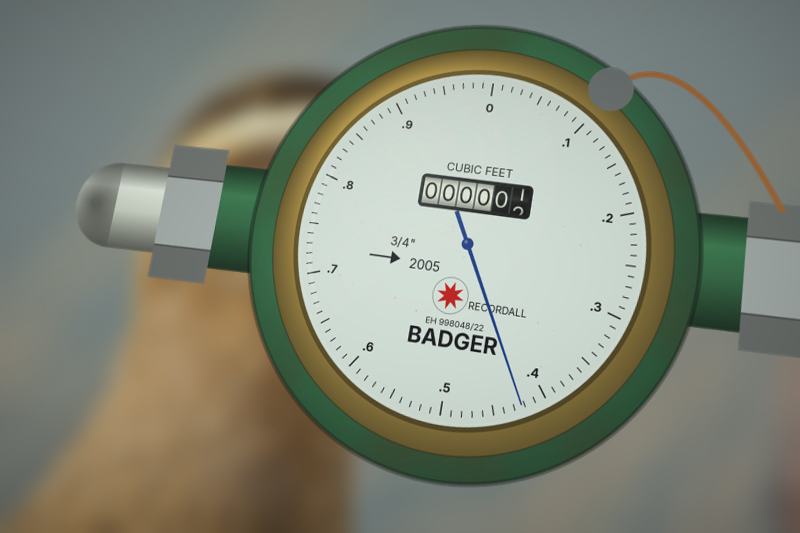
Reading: 1.42 ft³
